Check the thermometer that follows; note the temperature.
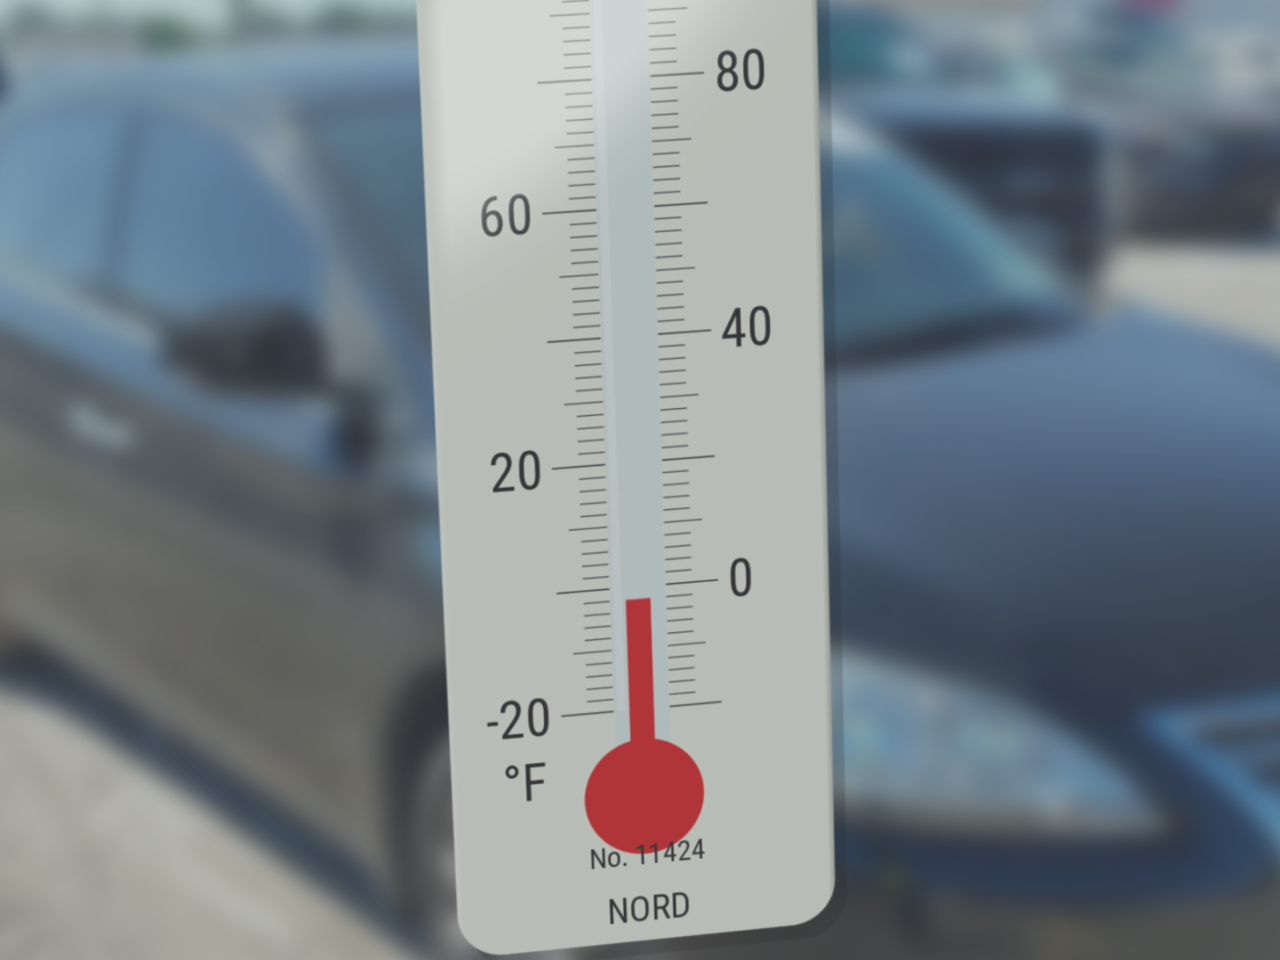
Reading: -2 °F
